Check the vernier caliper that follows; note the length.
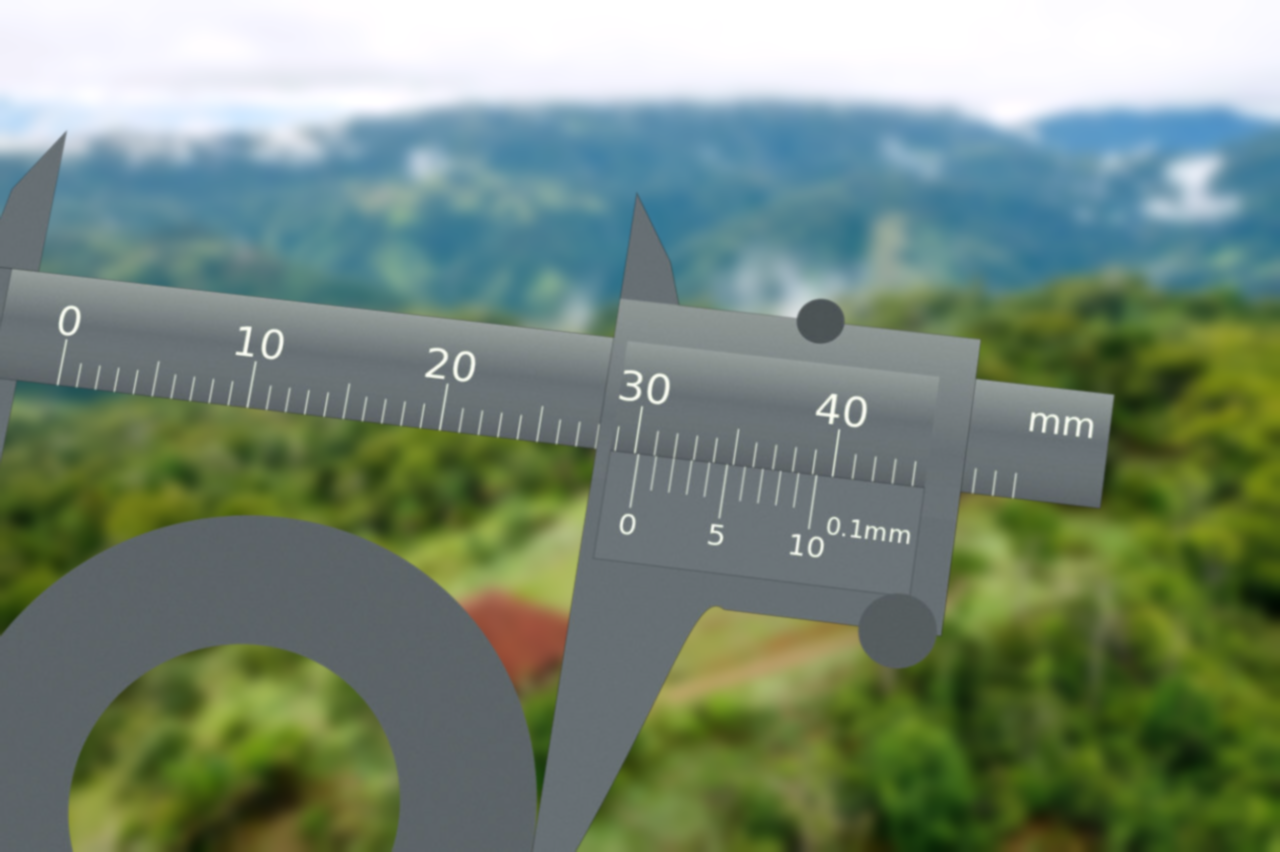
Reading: 30.2 mm
